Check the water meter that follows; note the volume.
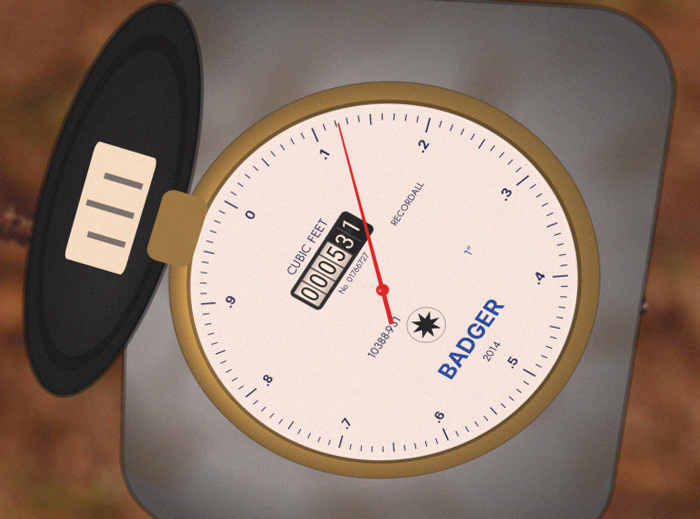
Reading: 531.12 ft³
